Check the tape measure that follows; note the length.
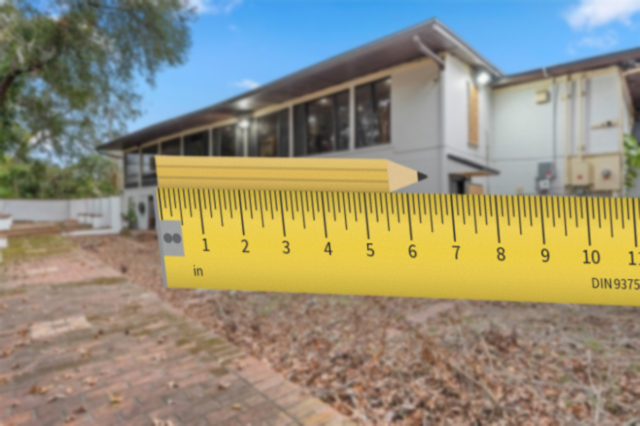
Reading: 6.5 in
